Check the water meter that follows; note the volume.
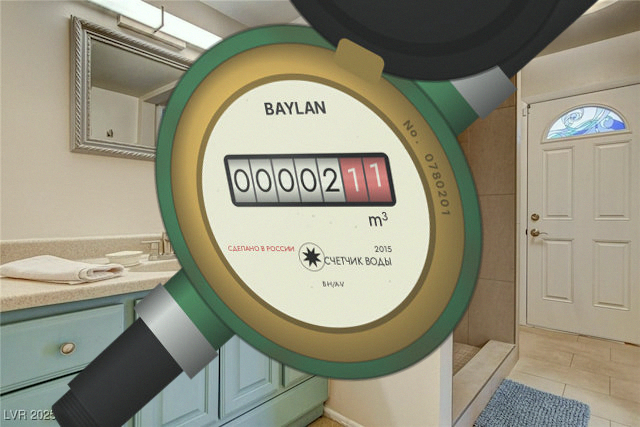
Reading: 2.11 m³
